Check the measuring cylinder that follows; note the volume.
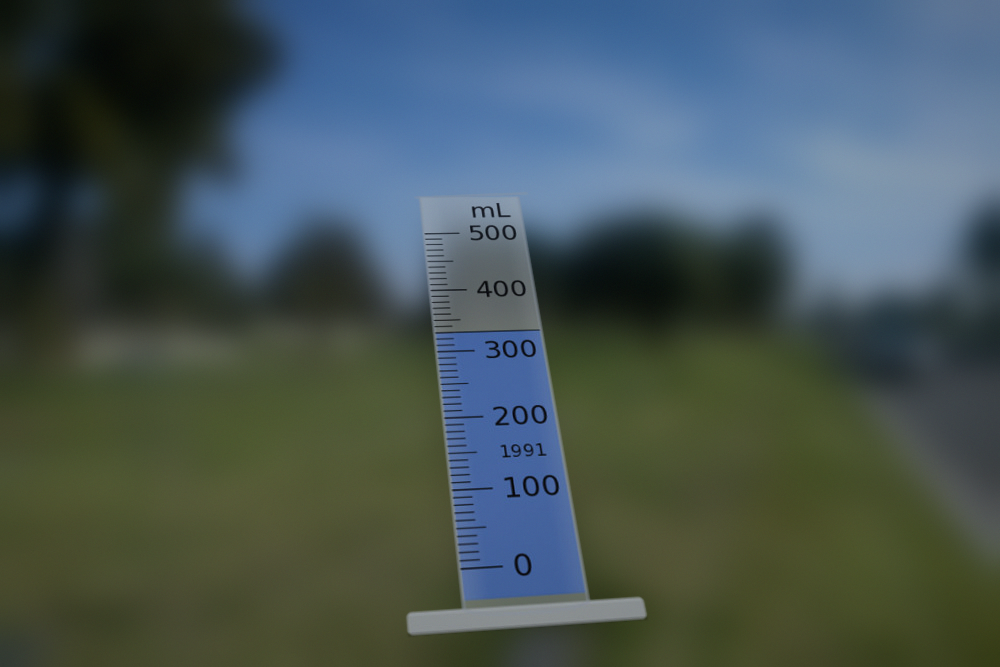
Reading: 330 mL
